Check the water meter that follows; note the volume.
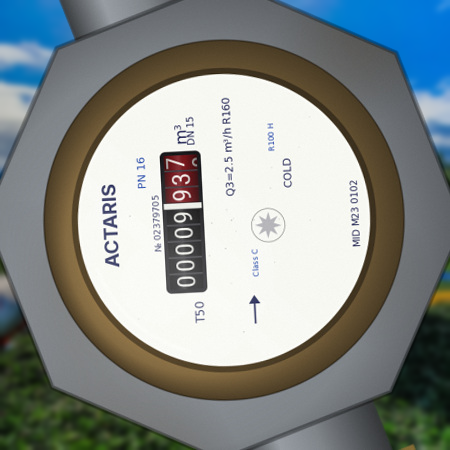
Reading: 9.937 m³
